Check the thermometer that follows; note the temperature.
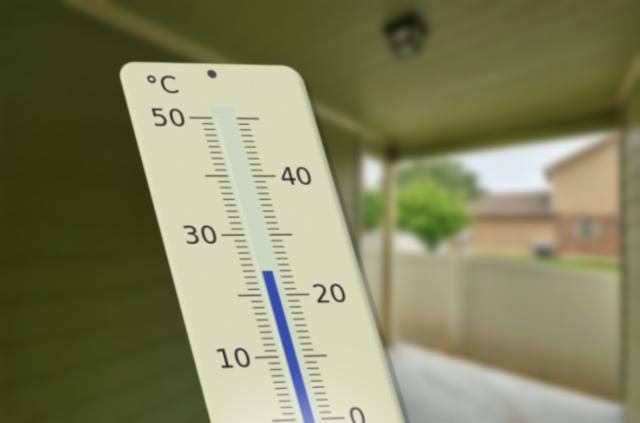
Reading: 24 °C
